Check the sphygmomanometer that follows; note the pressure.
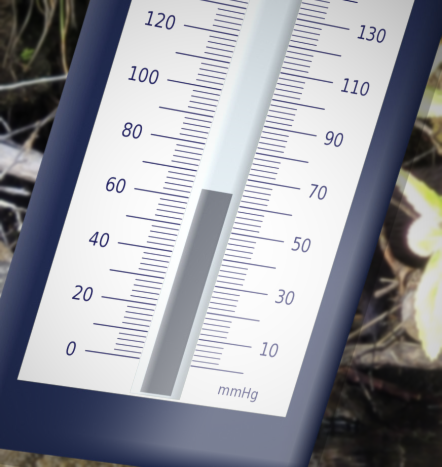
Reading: 64 mmHg
